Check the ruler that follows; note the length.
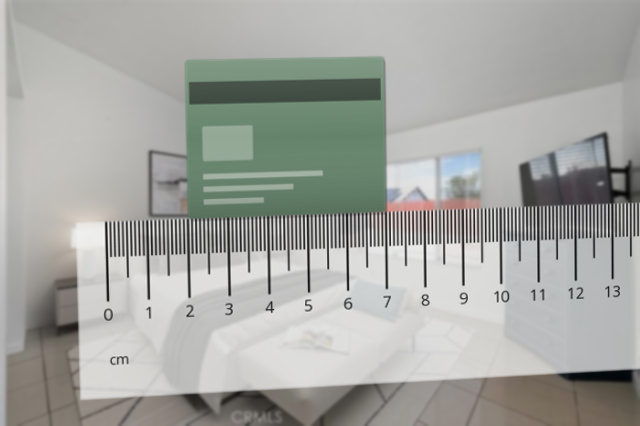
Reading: 5 cm
